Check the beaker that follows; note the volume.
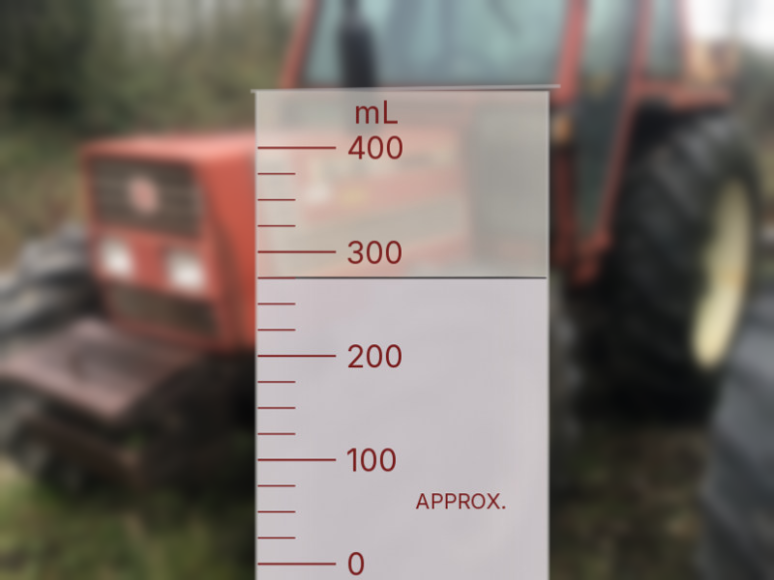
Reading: 275 mL
